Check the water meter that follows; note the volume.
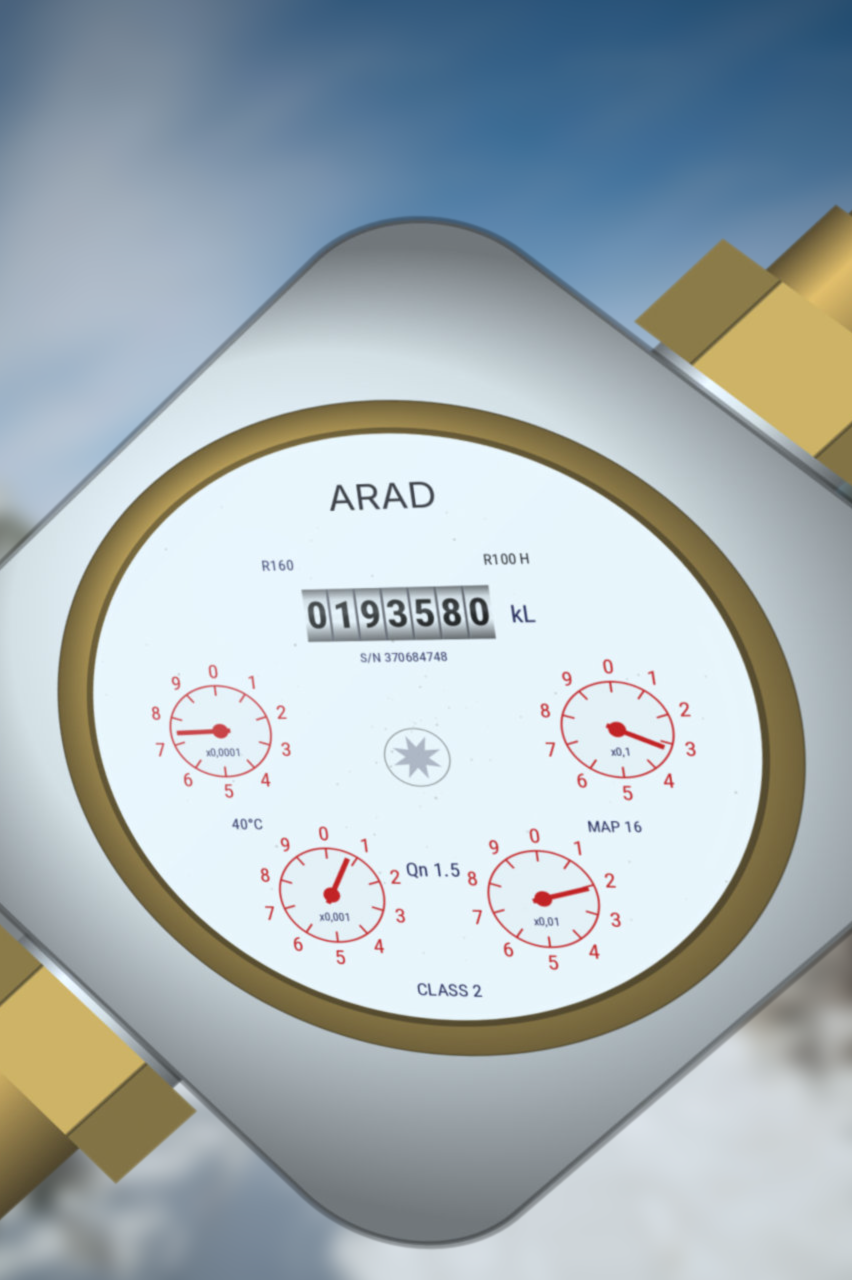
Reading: 193580.3207 kL
